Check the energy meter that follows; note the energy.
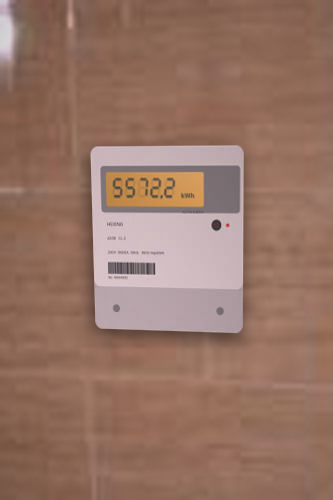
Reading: 5572.2 kWh
